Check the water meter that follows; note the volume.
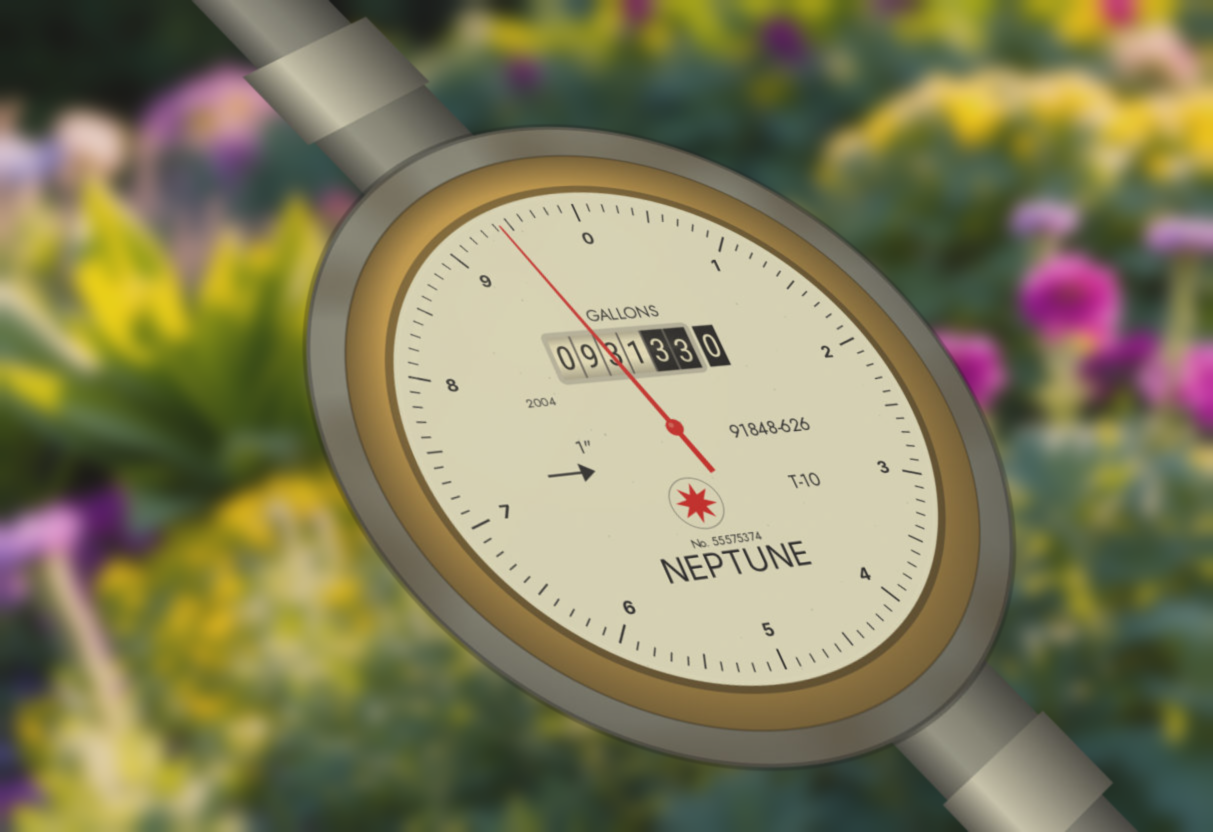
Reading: 931329.4 gal
